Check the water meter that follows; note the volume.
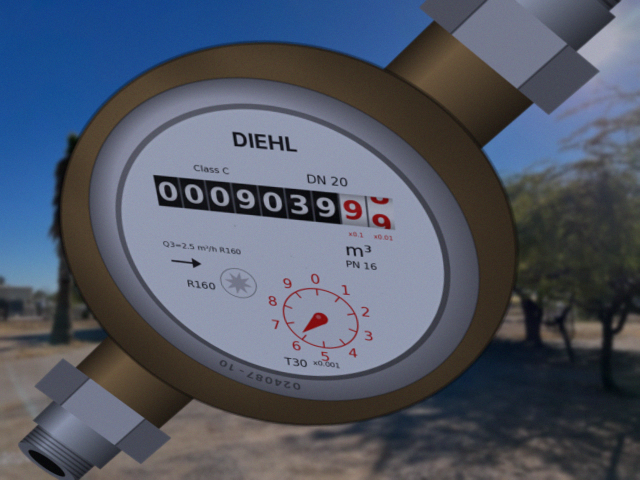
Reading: 9039.986 m³
